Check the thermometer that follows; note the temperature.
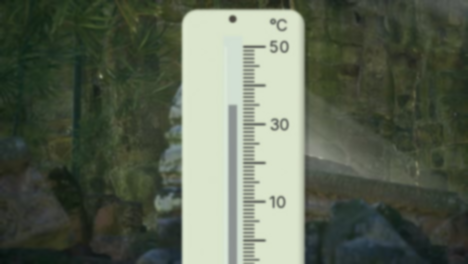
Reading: 35 °C
